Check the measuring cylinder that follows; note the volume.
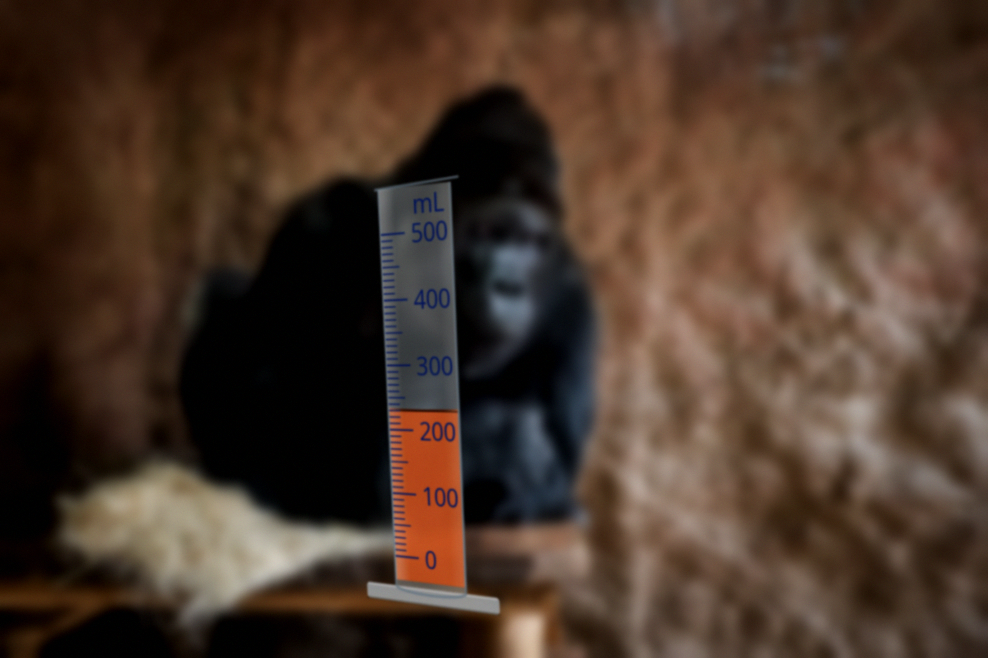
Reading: 230 mL
